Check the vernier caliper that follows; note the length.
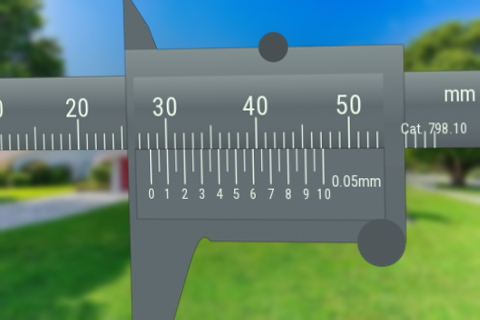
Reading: 28.2 mm
